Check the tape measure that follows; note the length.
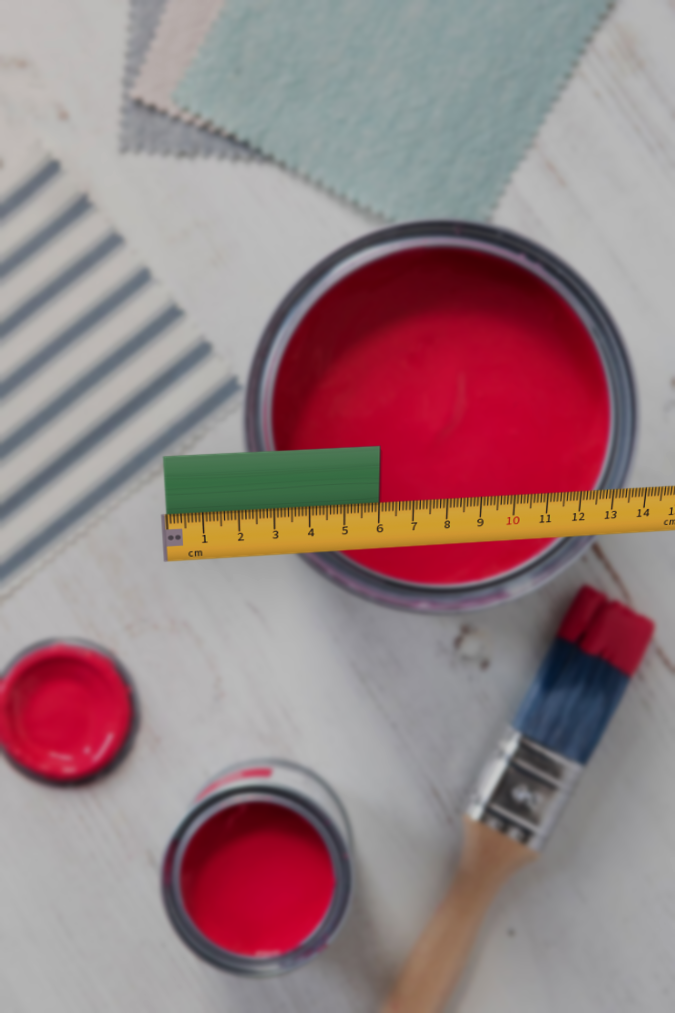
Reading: 6 cm
